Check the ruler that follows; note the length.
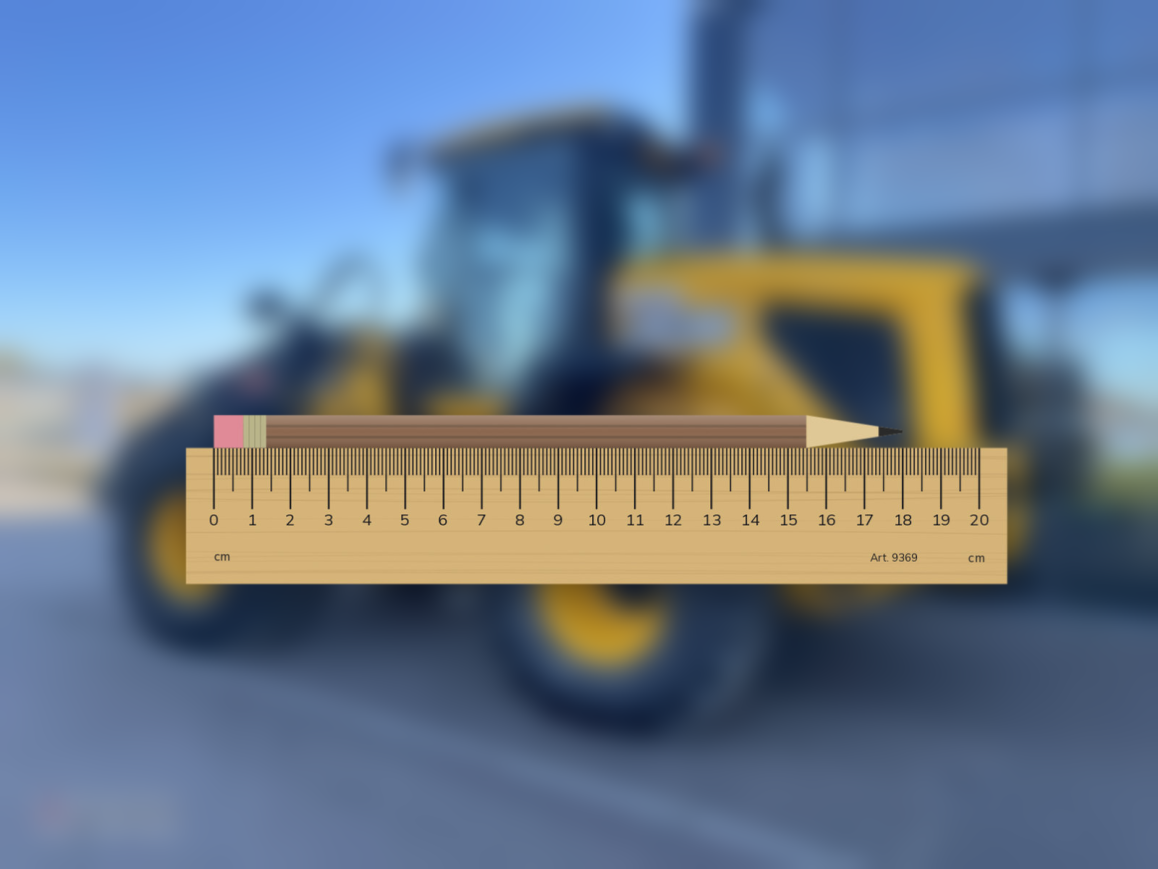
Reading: 18 cm
